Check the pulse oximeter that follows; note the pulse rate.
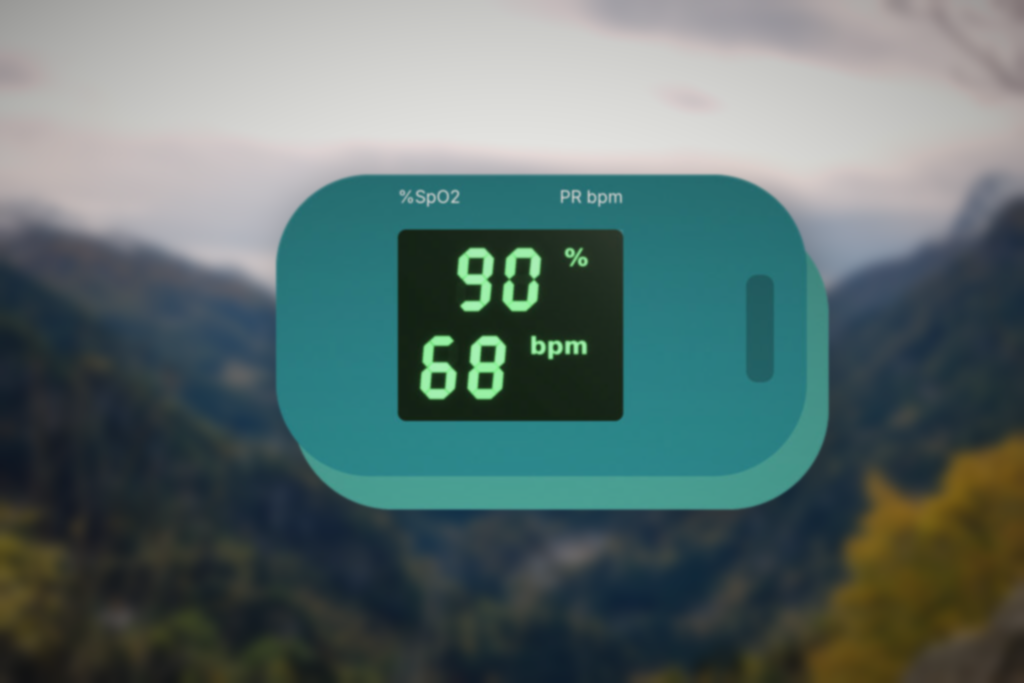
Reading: 68 bpm
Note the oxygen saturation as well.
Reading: 90 %
